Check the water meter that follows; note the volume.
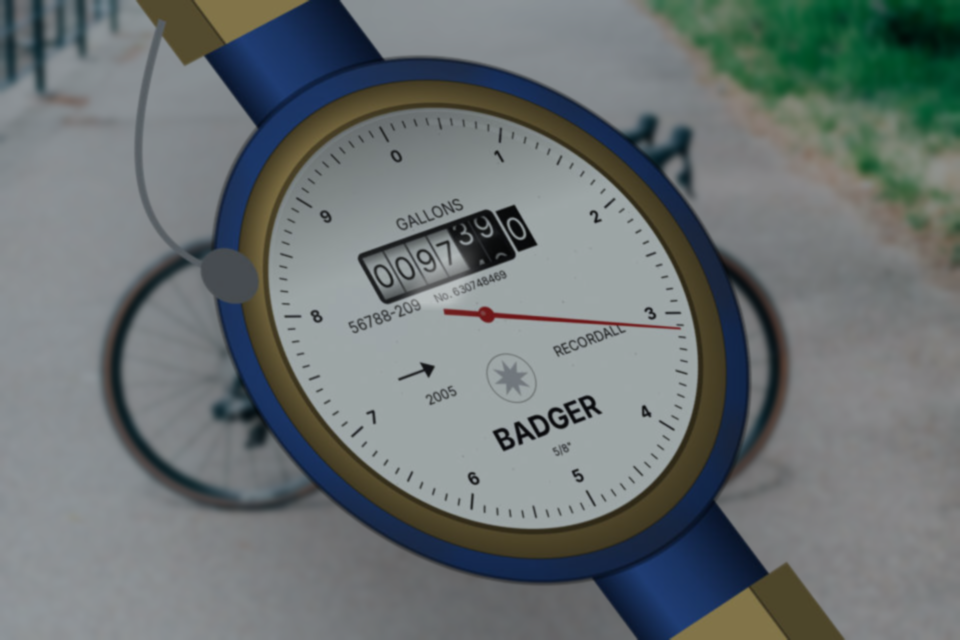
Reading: 97393.1 gal
